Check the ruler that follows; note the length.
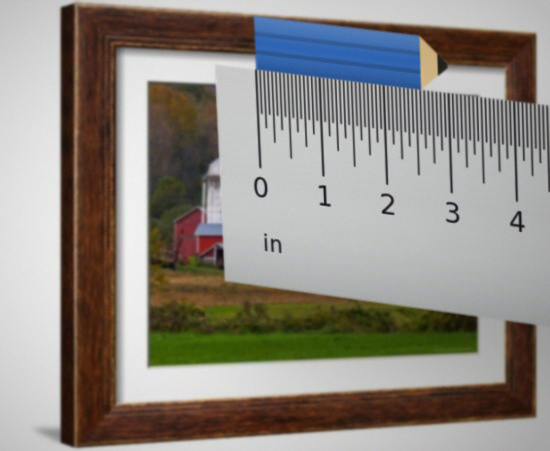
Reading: 3 in
